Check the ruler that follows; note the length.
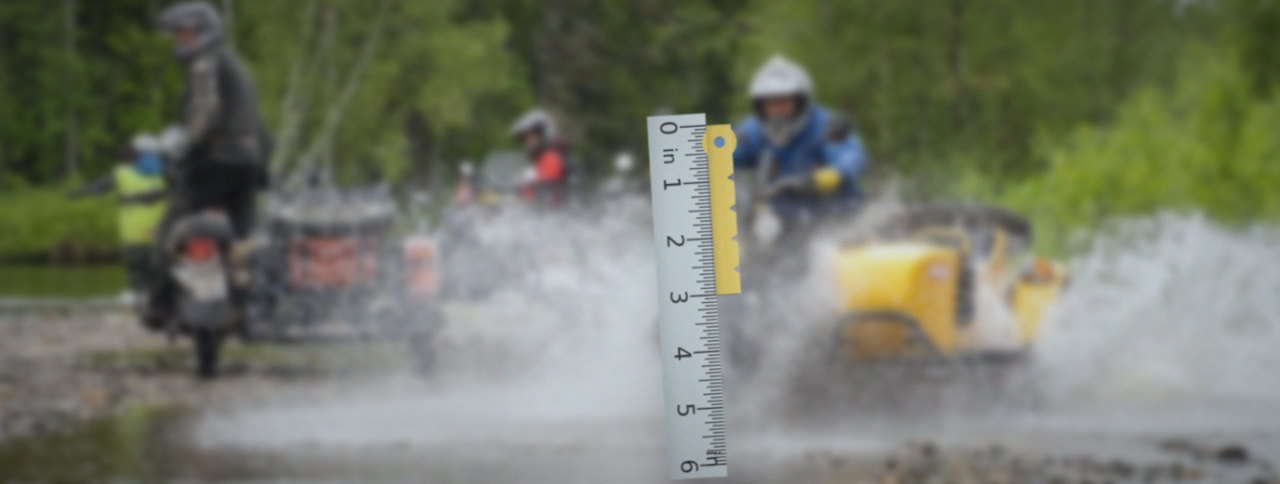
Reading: 3 in
